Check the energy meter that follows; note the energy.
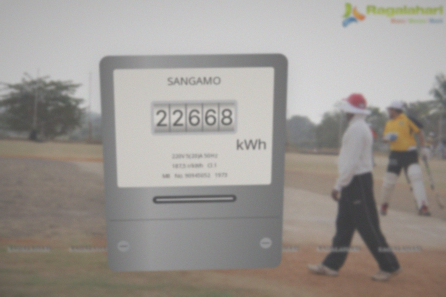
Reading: 22668 kWh
